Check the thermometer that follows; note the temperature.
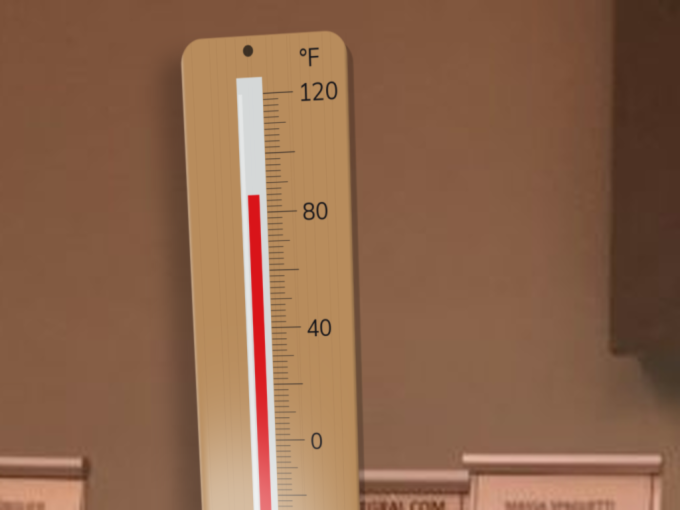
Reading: 86 °F
